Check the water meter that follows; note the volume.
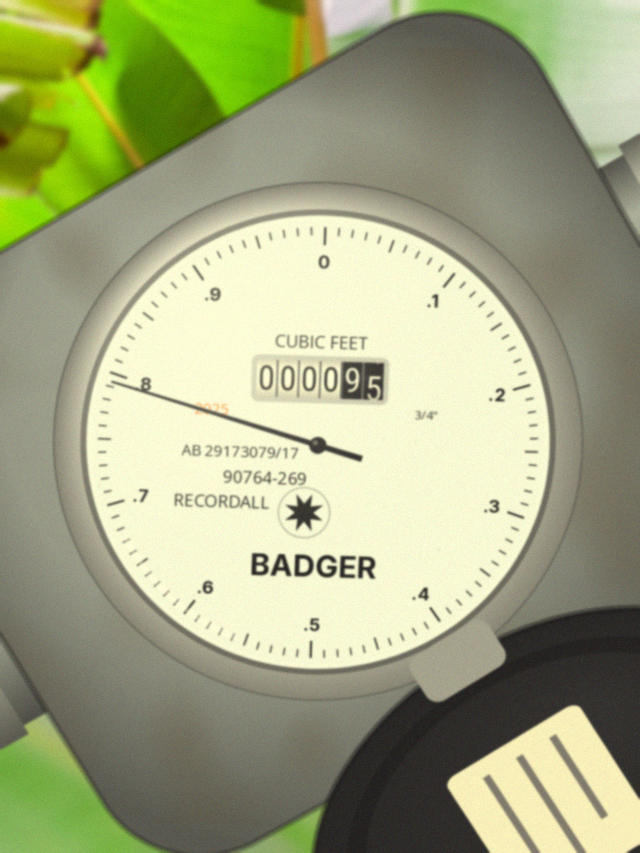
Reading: 94.79 ft³
